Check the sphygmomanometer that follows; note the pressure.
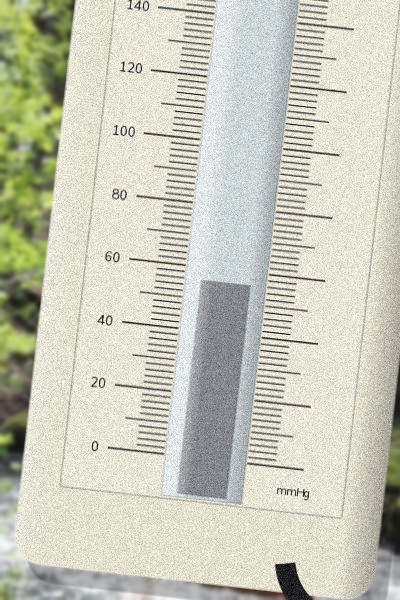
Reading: 56 mmHg
